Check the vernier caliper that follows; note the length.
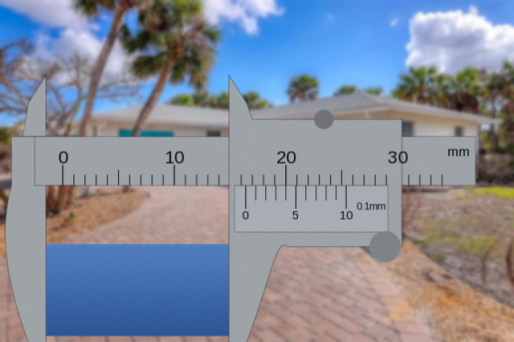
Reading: 16.4 mm
